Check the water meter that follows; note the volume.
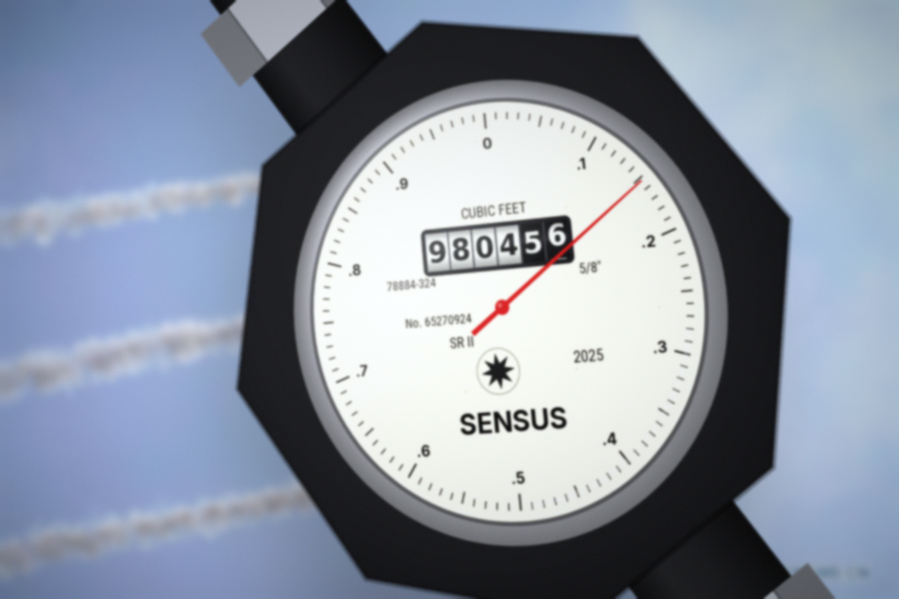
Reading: 980456.15 ft³
